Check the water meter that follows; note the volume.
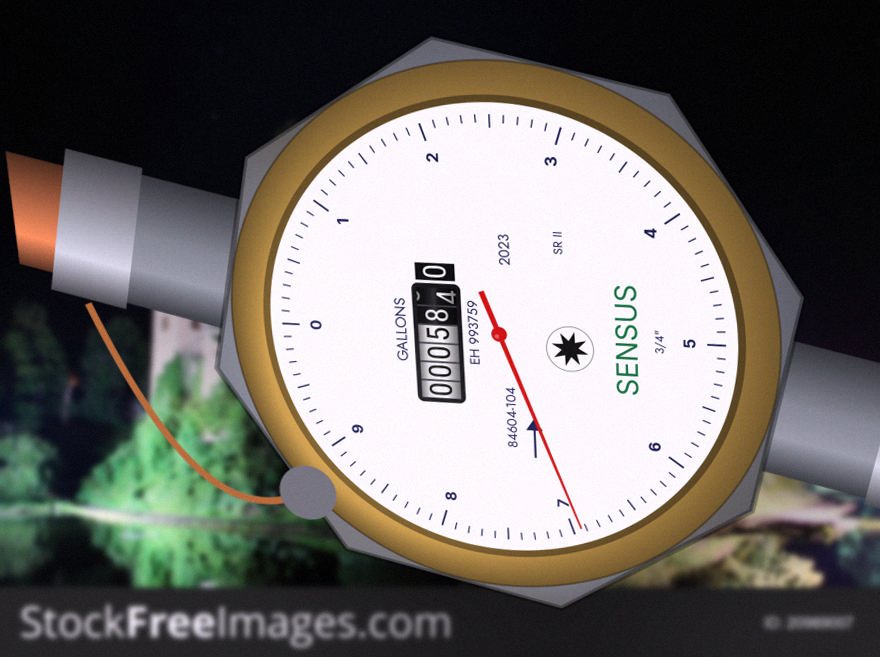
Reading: 5836.9 gal
